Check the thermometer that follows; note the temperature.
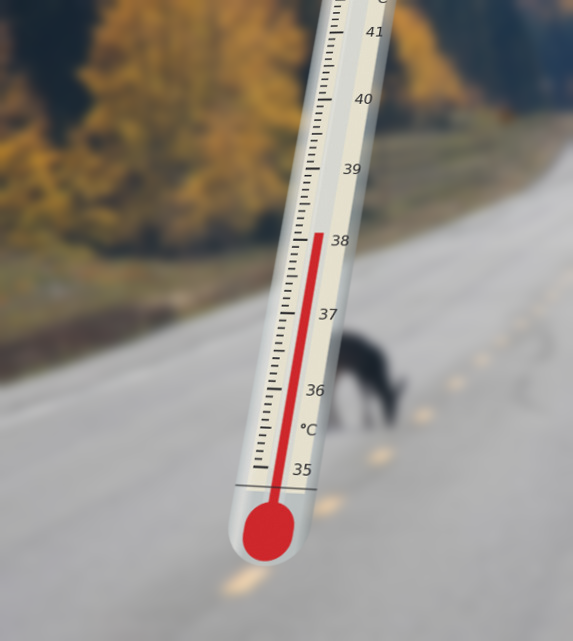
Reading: 38.1 °C
